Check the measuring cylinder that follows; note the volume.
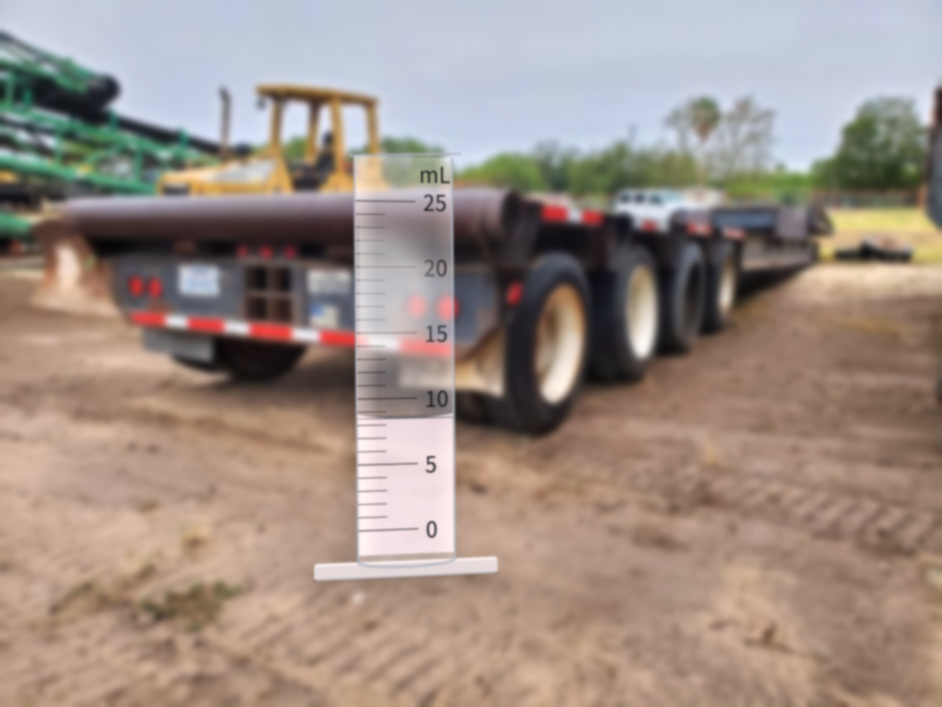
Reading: 8.5 mL
